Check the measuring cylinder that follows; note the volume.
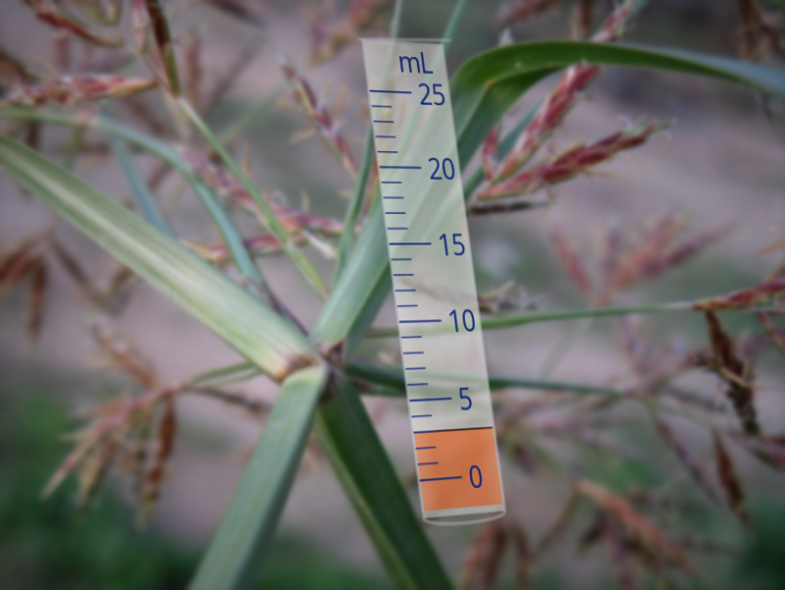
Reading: 3 mL
